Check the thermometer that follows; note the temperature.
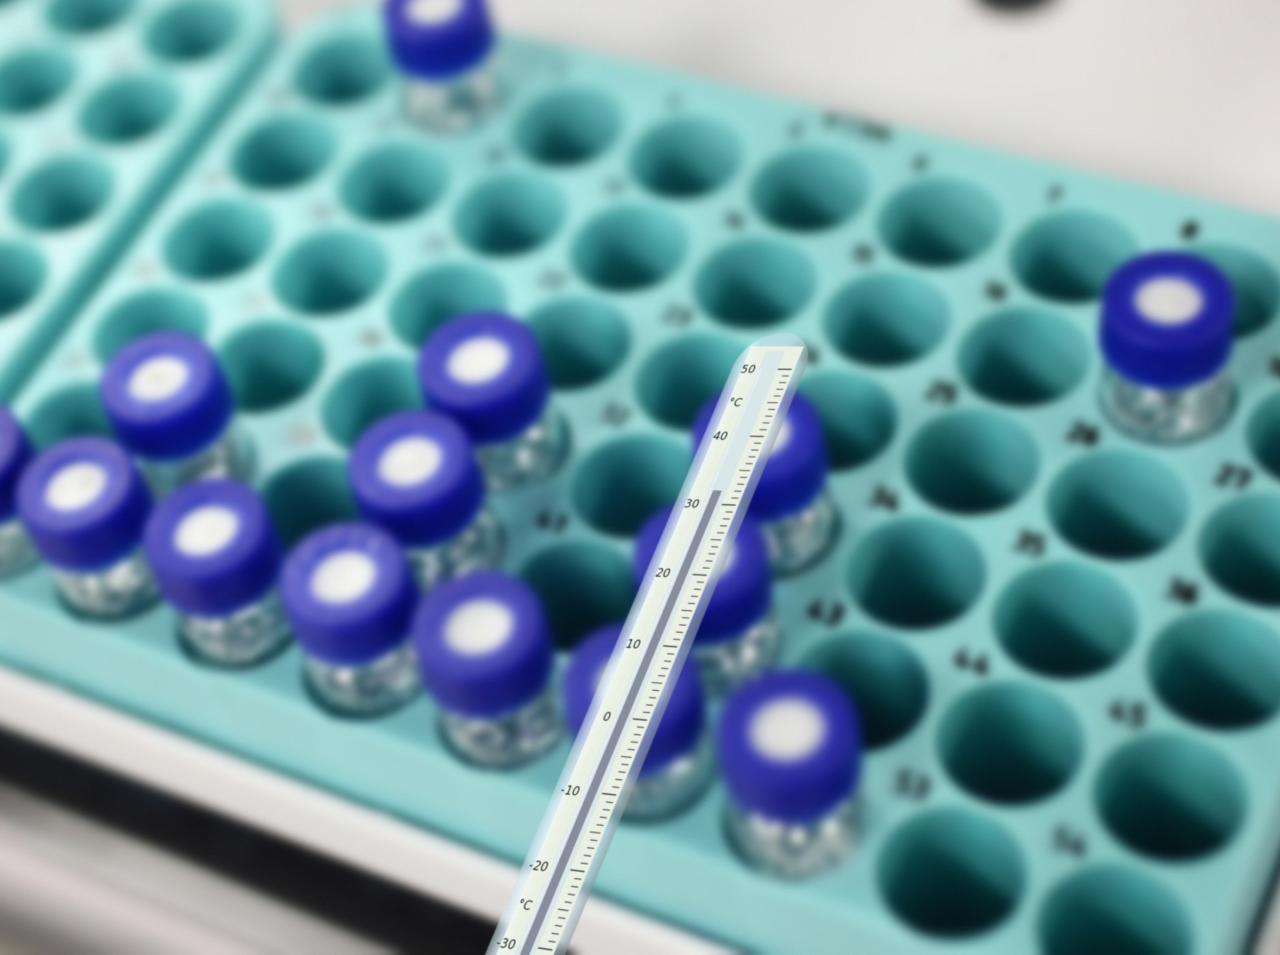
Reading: 32 °C
